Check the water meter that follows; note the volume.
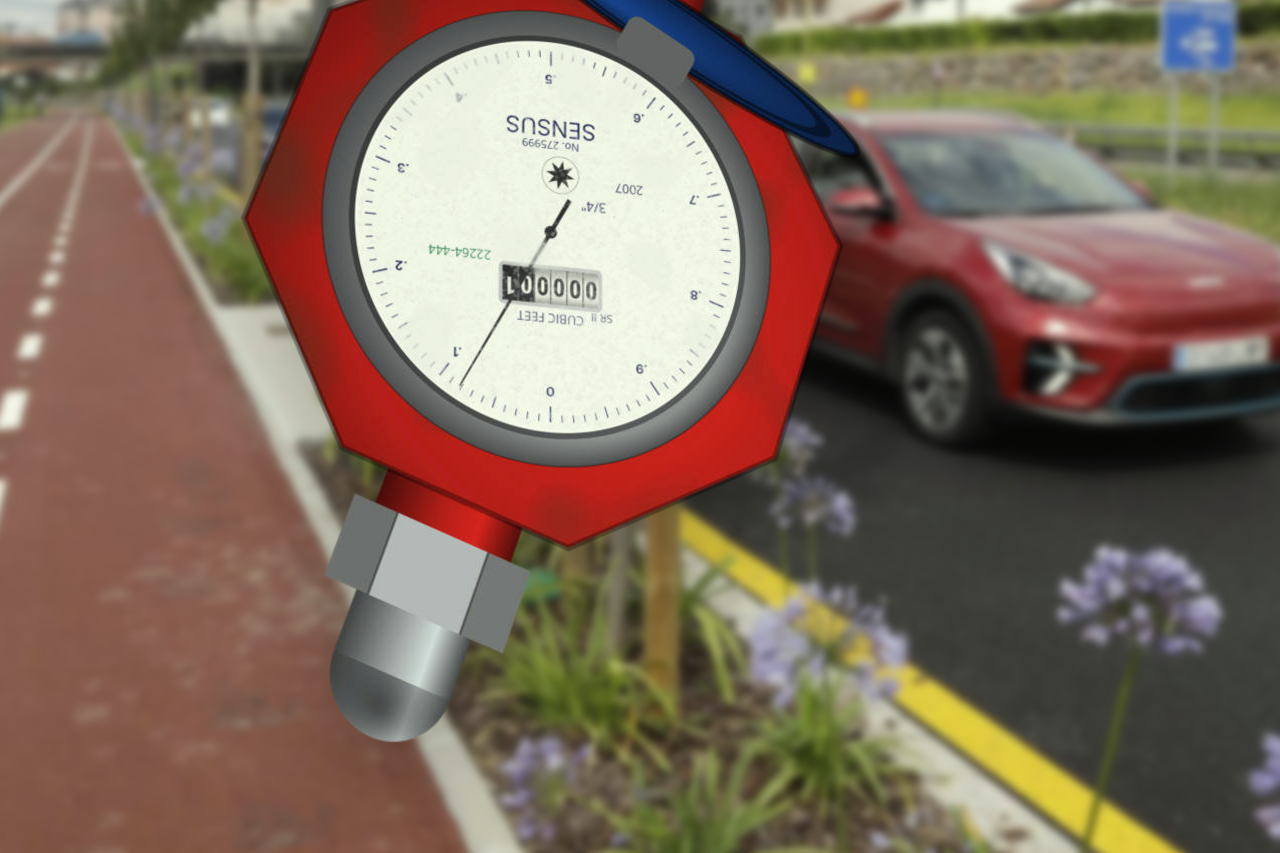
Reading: 1.08 ft³
